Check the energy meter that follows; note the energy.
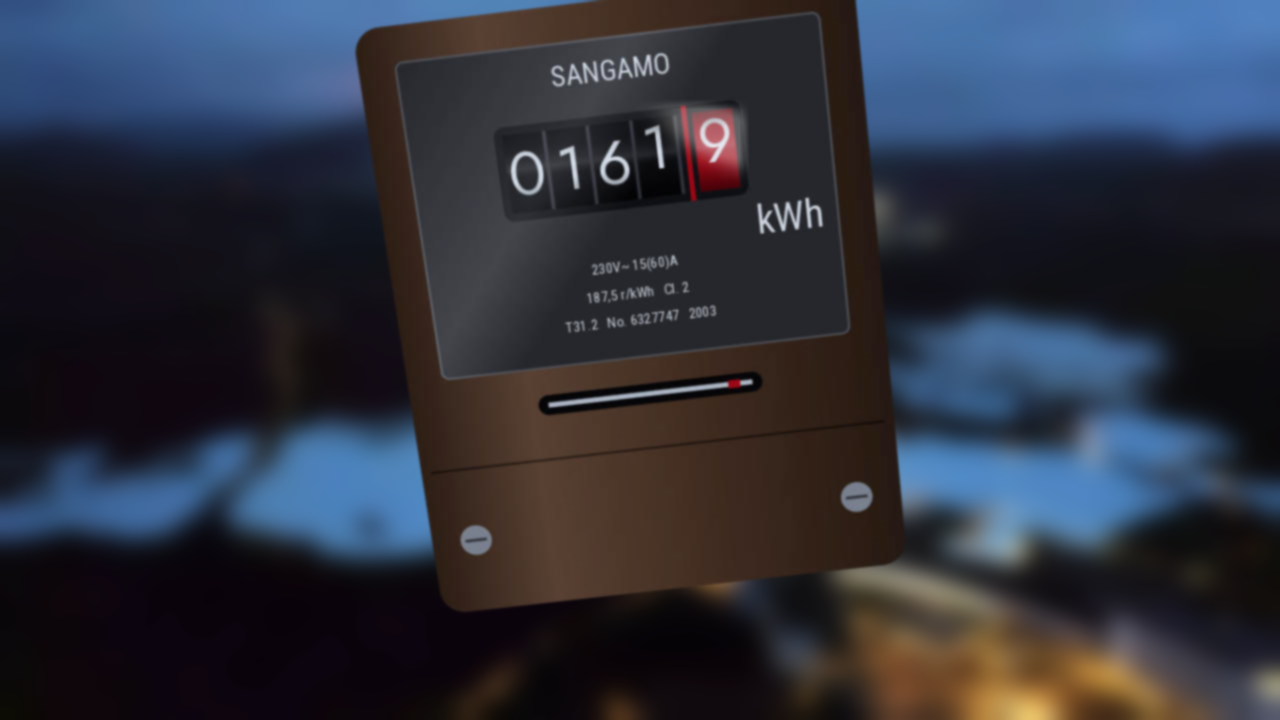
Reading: 161.9 kWh
